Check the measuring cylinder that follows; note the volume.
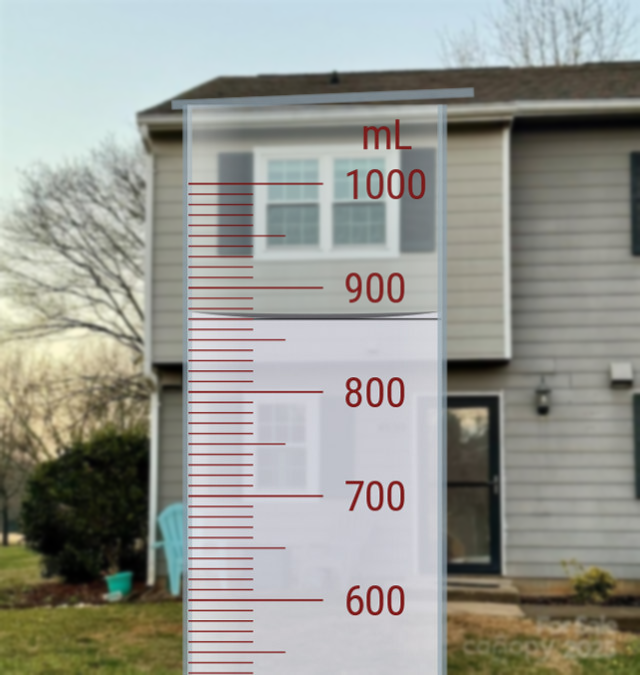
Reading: 870 mL
